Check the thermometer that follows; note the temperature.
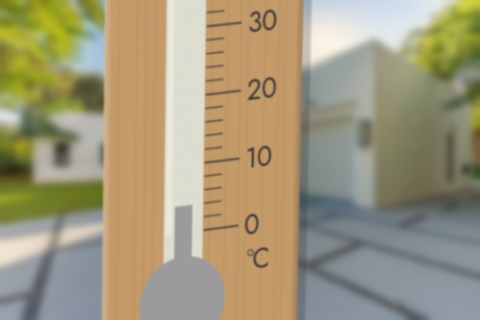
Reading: 4 °C
